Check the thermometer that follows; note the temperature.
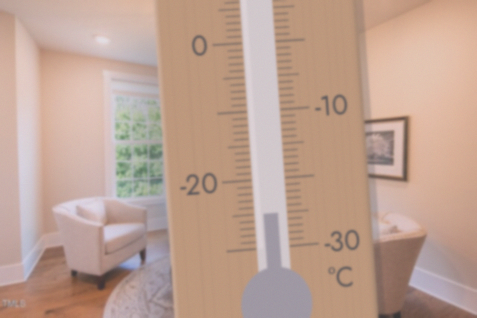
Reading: -25 °C
